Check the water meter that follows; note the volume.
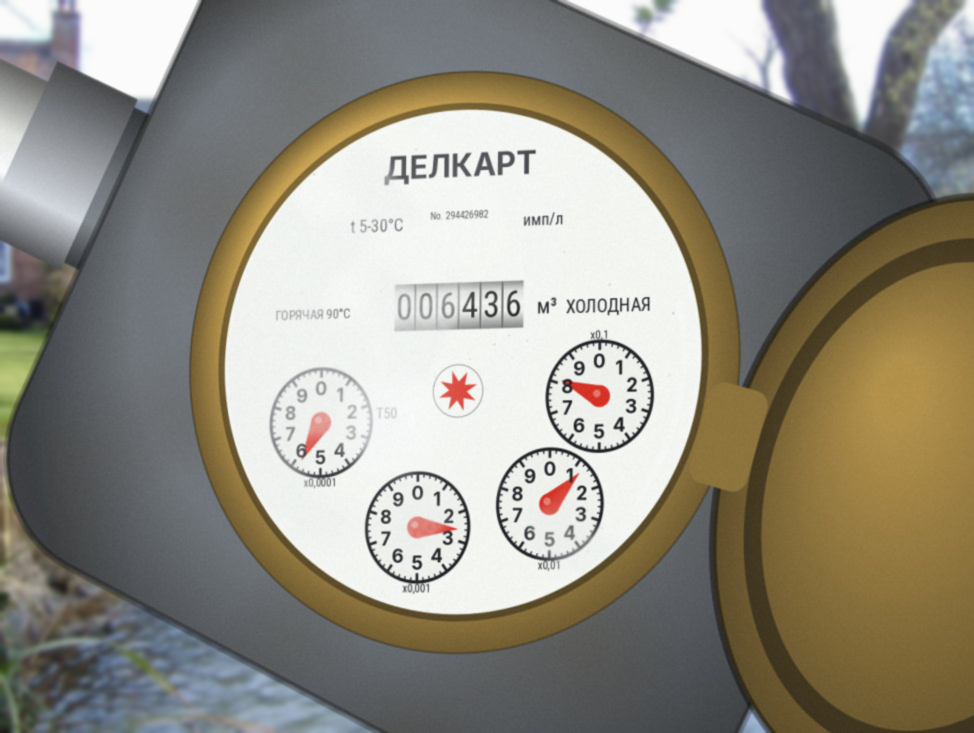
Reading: 6436.8125 m³
